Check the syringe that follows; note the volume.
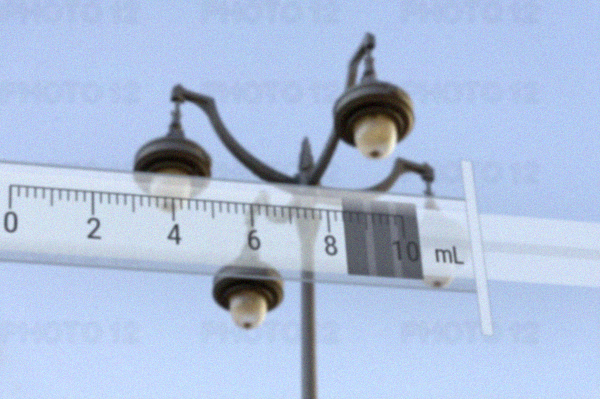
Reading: 8.4 mL
